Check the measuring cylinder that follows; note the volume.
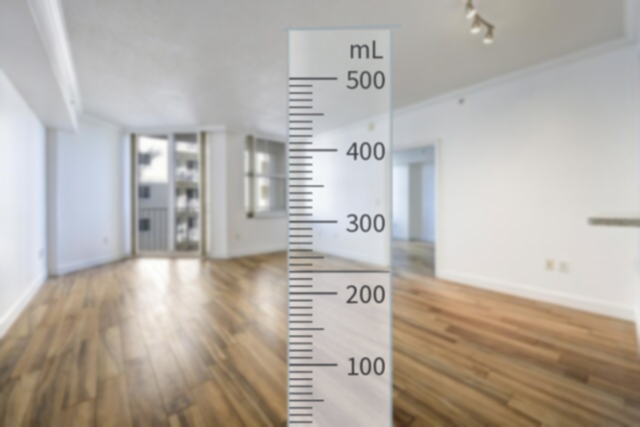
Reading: 230 mL
